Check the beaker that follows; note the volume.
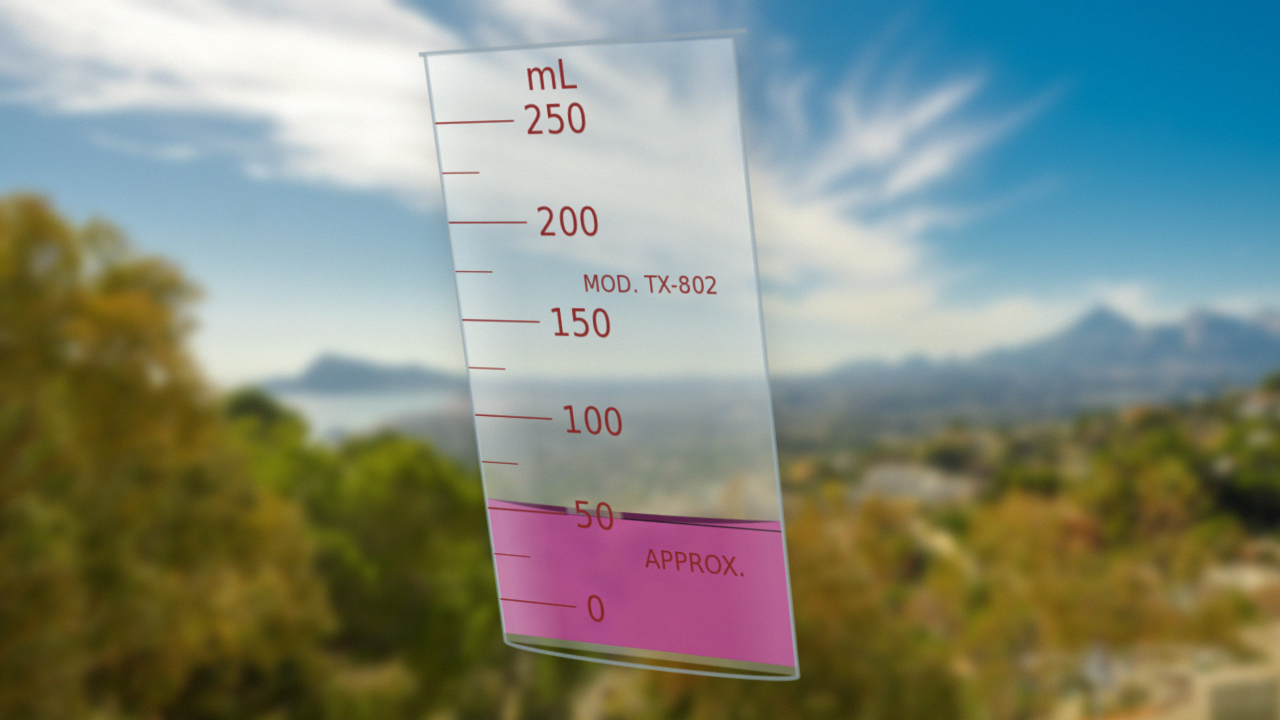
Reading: 50 mL
